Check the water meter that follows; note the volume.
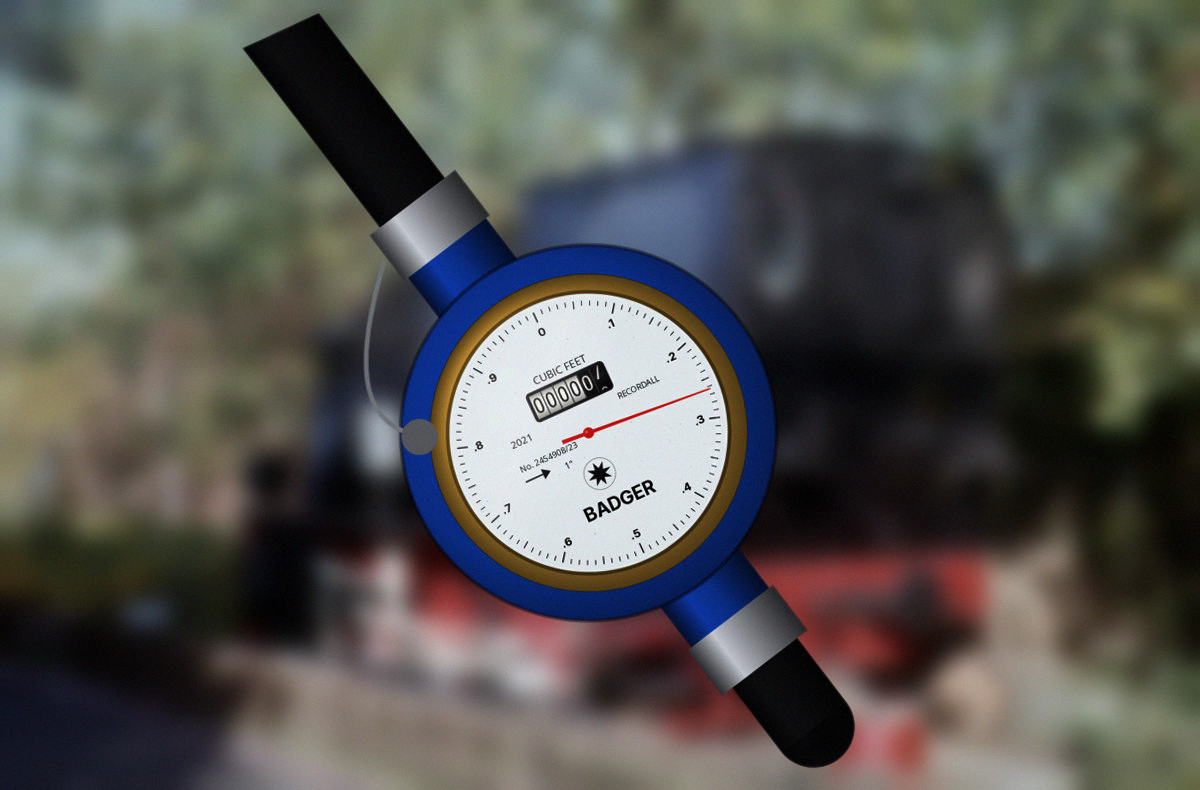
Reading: 7.26 ft³
